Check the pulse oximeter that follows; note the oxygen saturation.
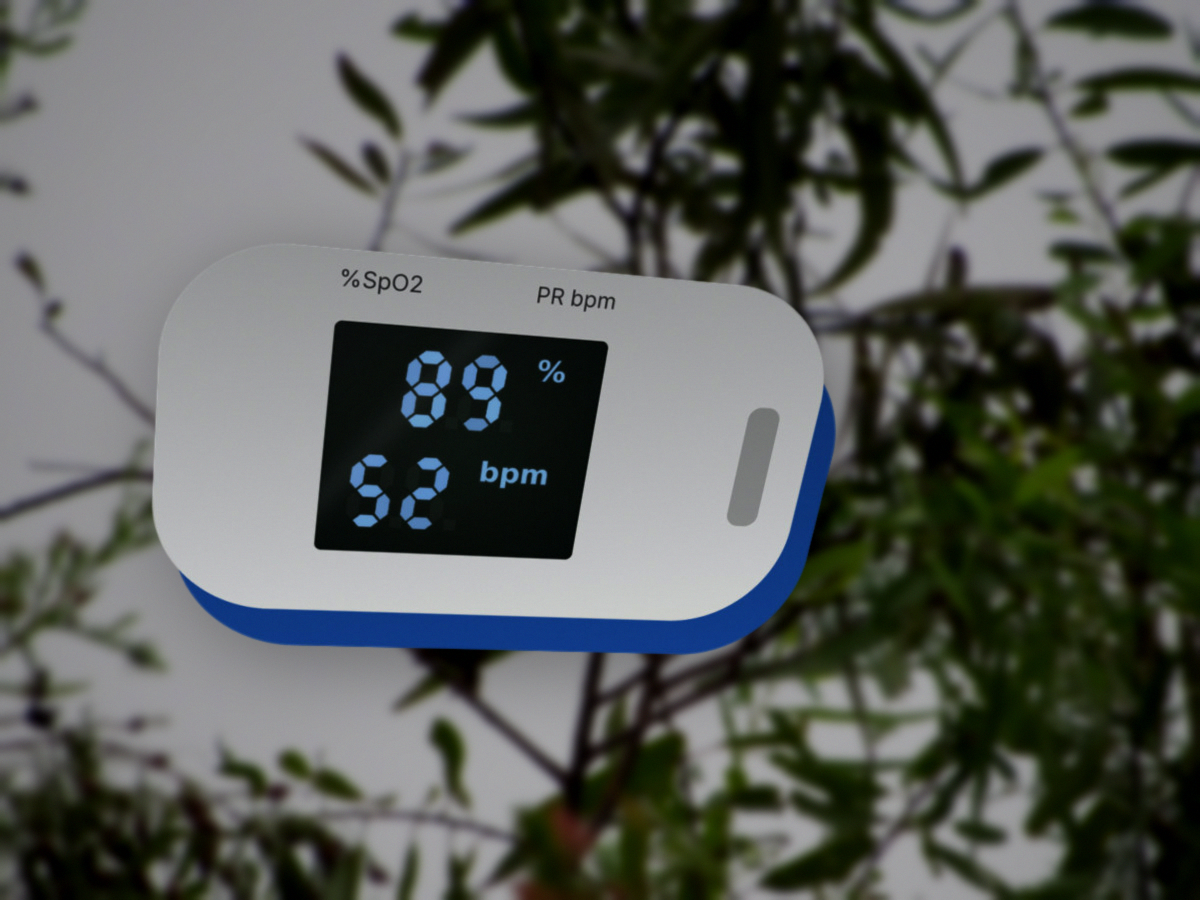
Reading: 89 %
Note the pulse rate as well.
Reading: 52 bpm
